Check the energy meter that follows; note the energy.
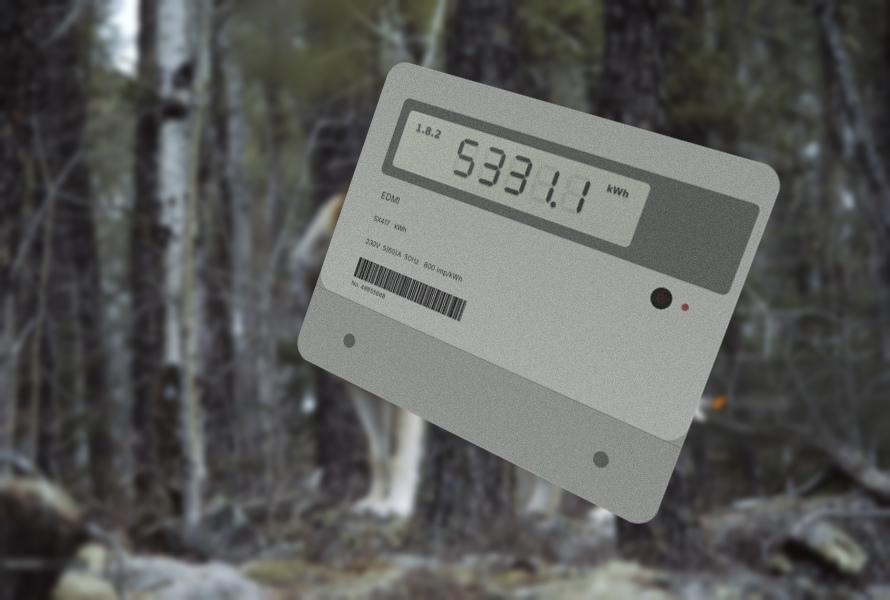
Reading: 5331.1 kWh
